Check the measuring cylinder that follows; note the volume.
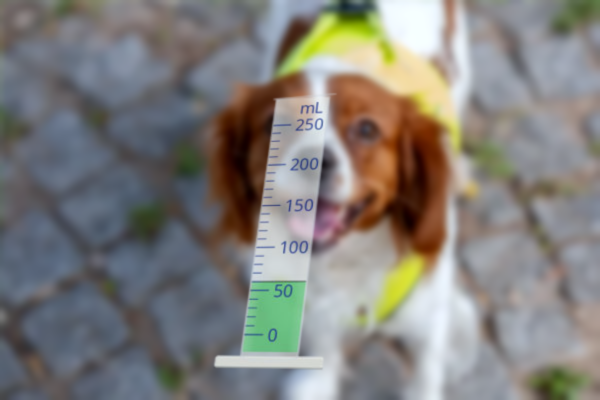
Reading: 60 mL
